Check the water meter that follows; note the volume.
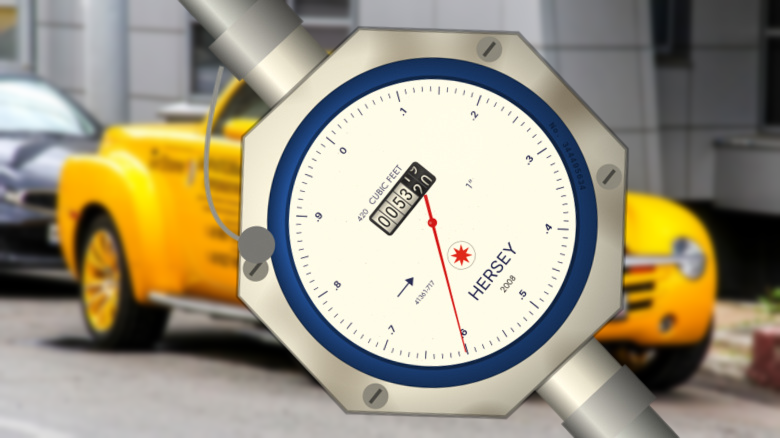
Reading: 5319.60 ft³
